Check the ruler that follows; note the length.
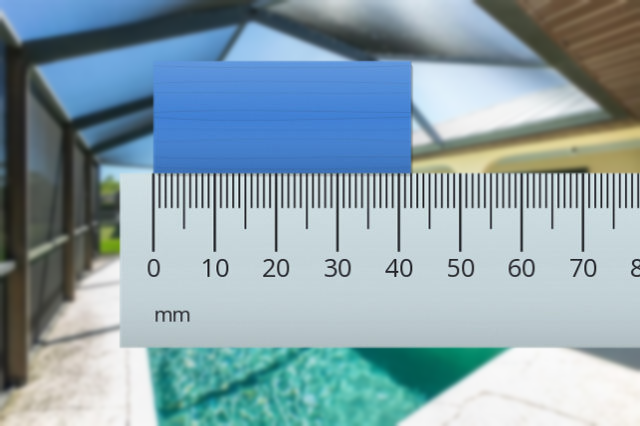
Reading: 42 mm
